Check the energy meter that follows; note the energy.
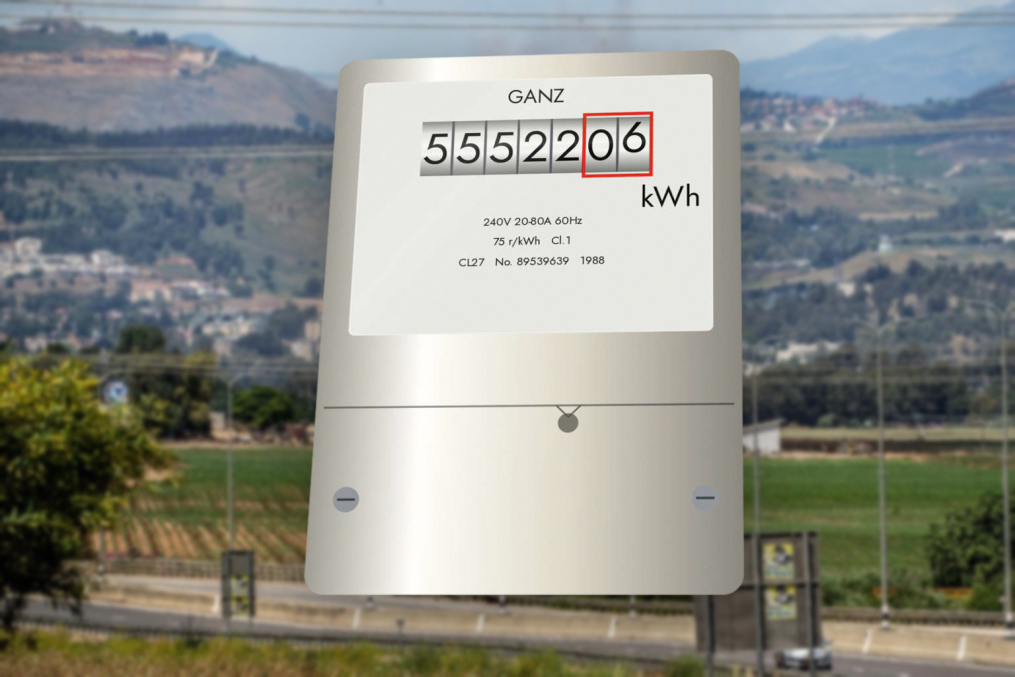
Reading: 55522.06 kWh
